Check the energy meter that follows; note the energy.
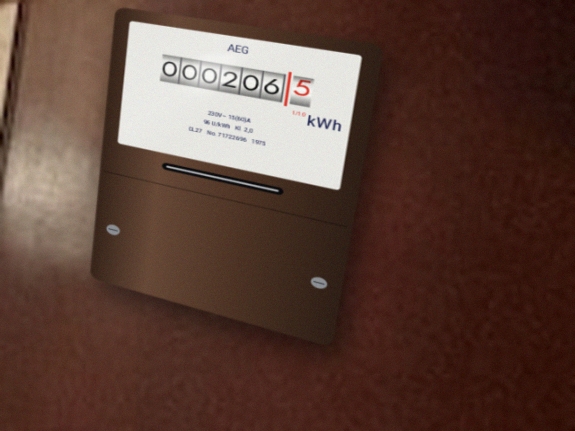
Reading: 206.5 kWh
